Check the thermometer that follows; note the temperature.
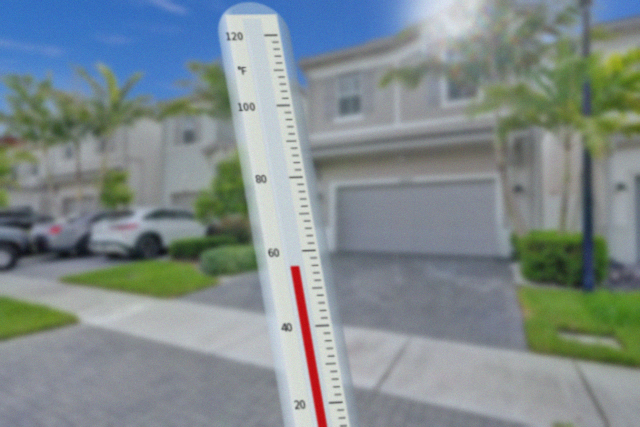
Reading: 56 °F
